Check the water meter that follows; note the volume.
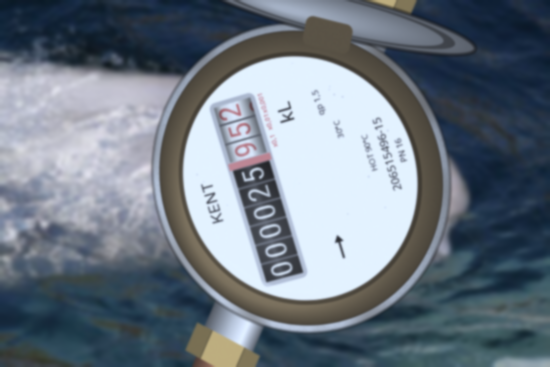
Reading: 25.952 kL
